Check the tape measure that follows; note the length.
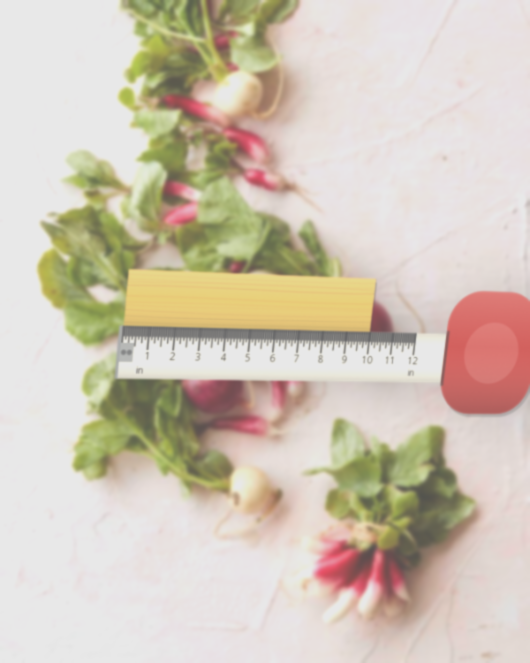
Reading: 10 in
